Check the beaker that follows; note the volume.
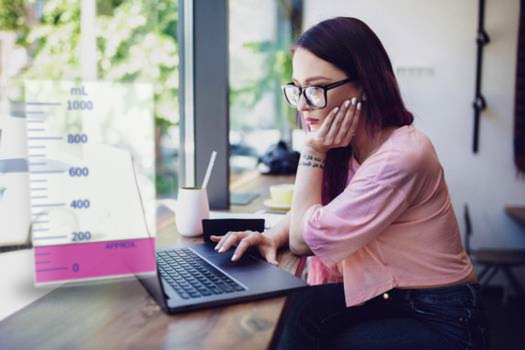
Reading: 150 mL
